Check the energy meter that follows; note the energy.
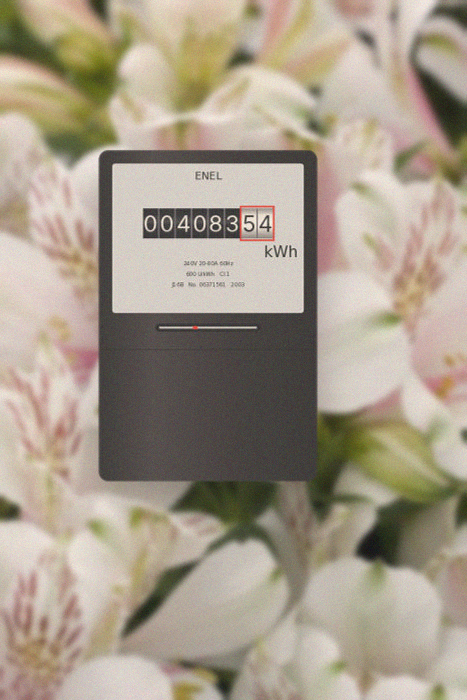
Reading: 4083.54 kWh
